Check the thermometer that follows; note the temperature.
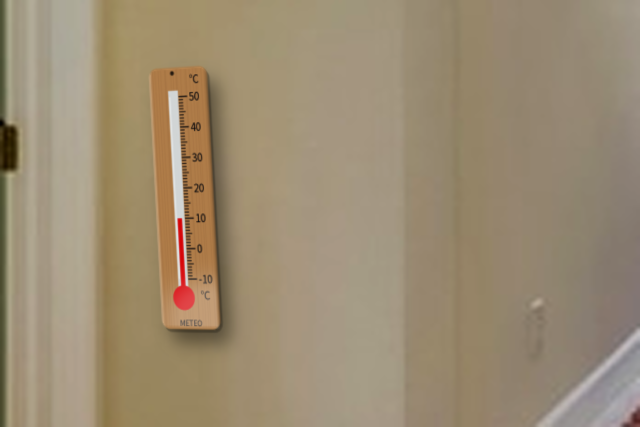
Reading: 10 °C
